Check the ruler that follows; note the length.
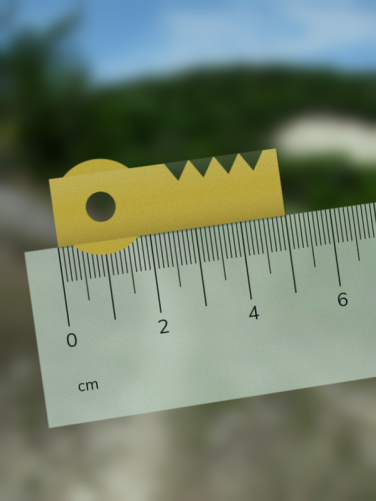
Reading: 5 cm
